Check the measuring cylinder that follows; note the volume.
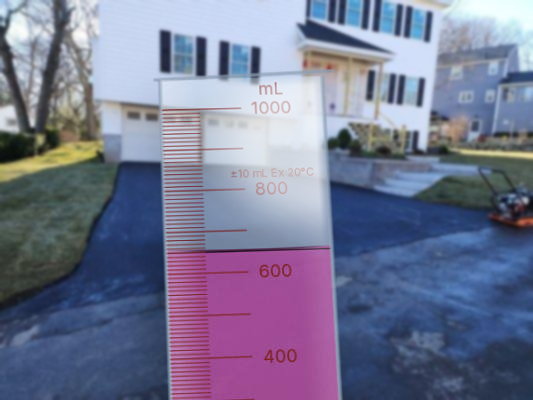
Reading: 650 mL
